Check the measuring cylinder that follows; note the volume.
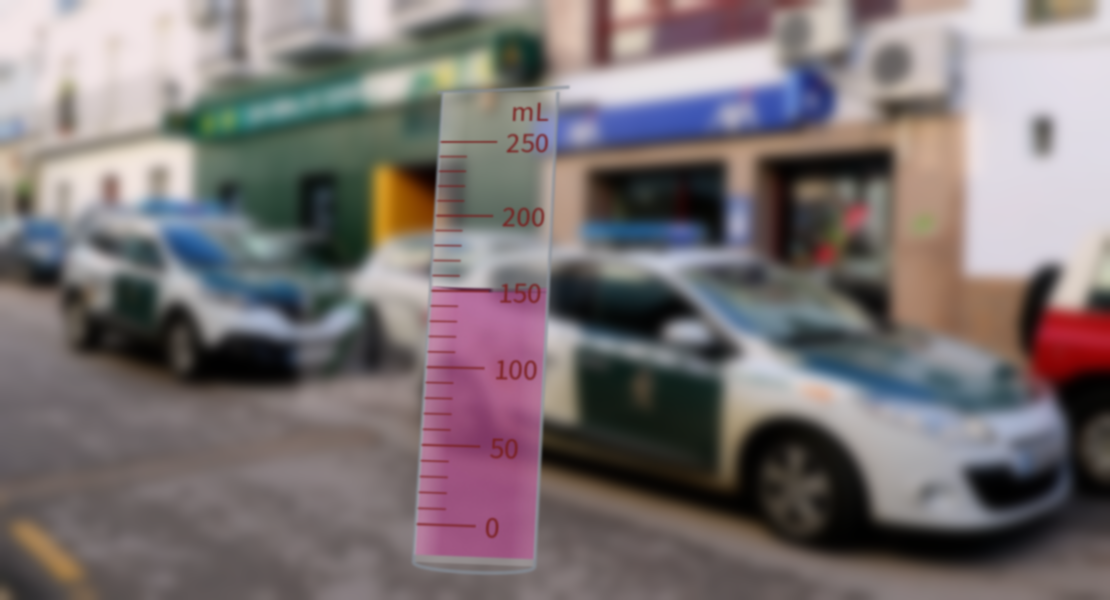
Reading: 150 mL
